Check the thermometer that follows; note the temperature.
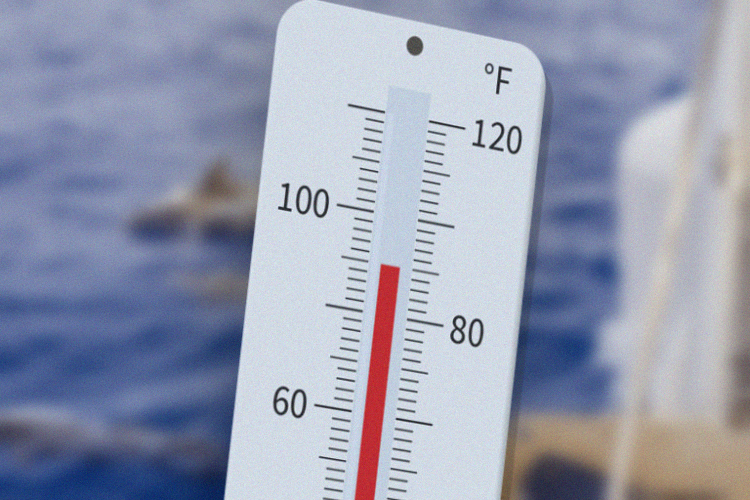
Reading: 90 °F
